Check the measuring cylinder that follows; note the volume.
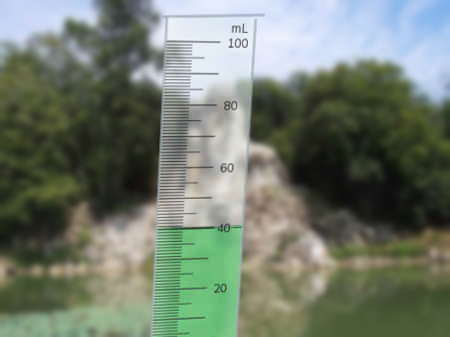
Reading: 40 mL
